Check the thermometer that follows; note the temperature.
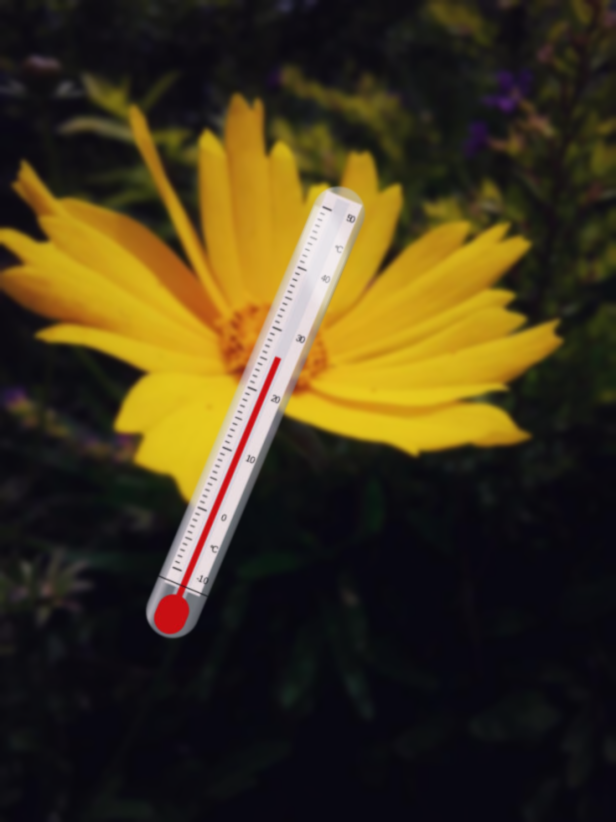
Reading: 26 °C
